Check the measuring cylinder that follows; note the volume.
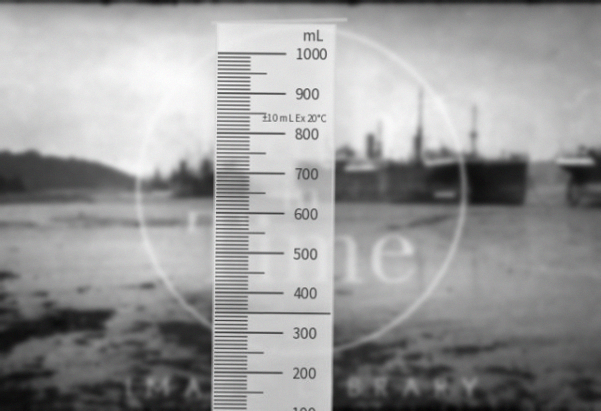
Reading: 350 mL
